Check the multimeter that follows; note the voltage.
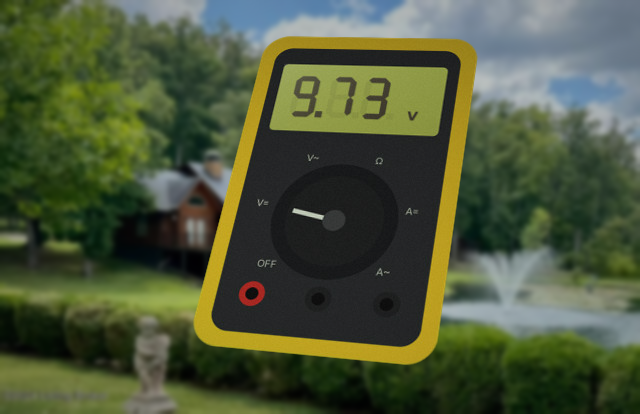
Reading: 9.73 V
